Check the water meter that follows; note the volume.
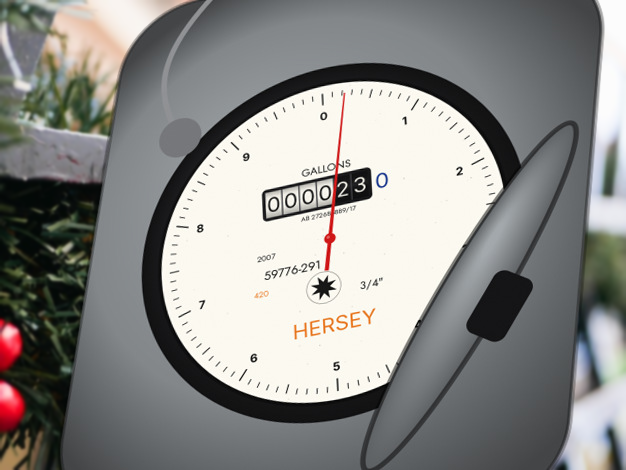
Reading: 230.2 gal
